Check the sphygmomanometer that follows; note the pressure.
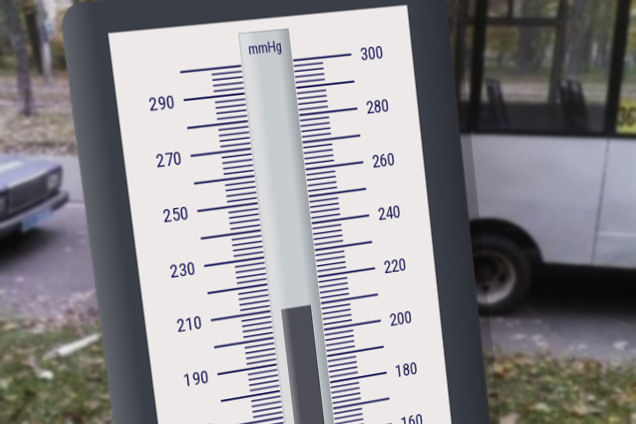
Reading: 210 mmHg
